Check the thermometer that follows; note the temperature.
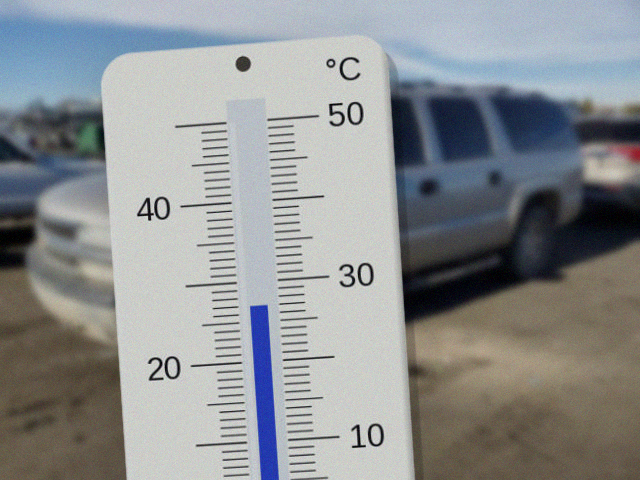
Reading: 27 °C
